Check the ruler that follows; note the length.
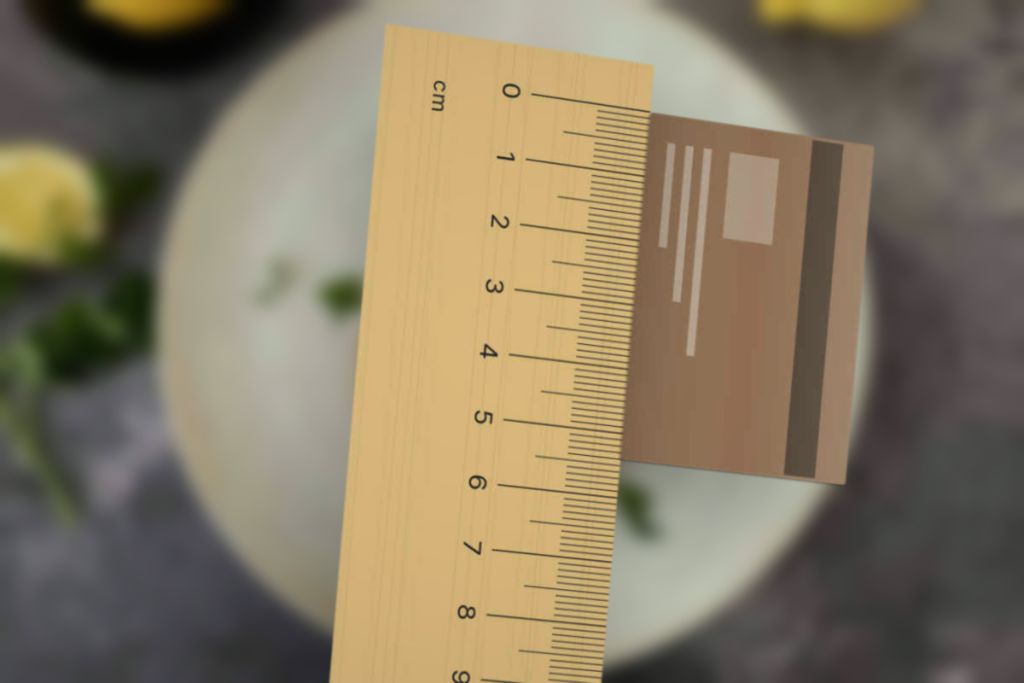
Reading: 5.4 cm
